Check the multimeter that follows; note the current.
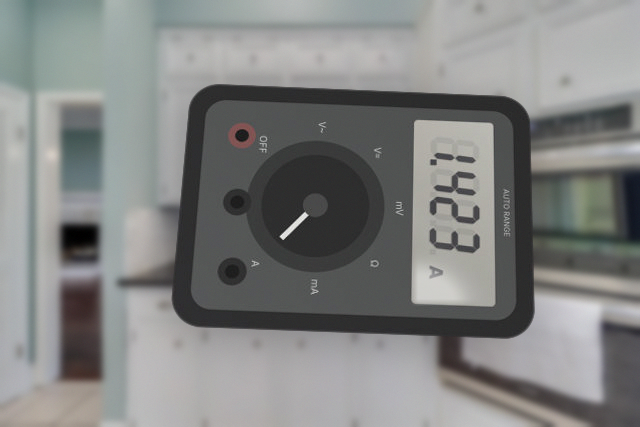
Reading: 1.423 A
